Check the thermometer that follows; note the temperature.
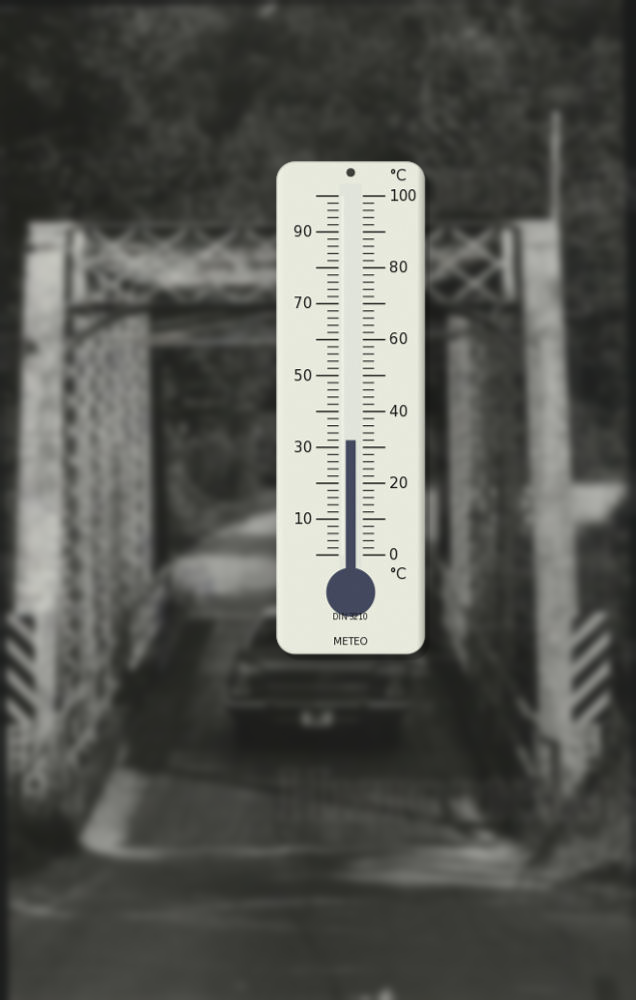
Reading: 32 °C
